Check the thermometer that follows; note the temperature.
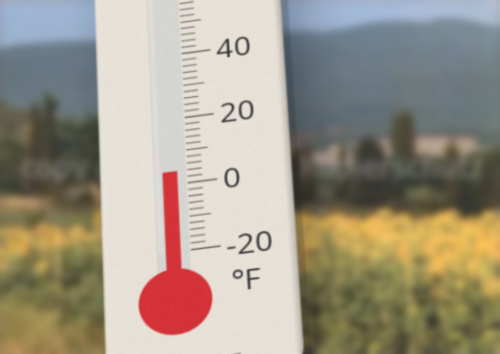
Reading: 4 °F
